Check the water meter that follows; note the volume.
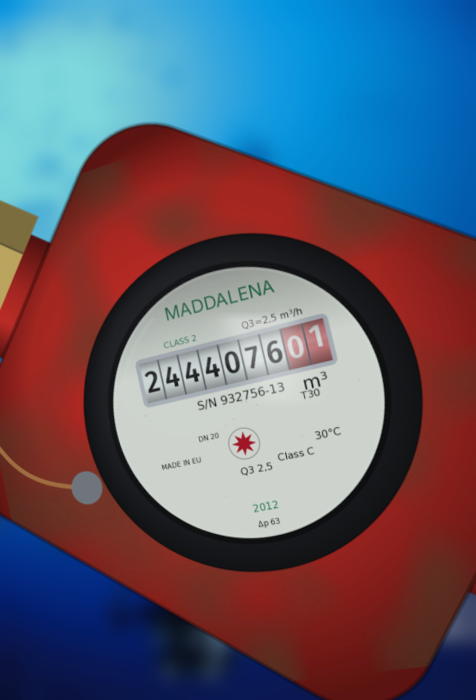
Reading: 2444076.01 m³
